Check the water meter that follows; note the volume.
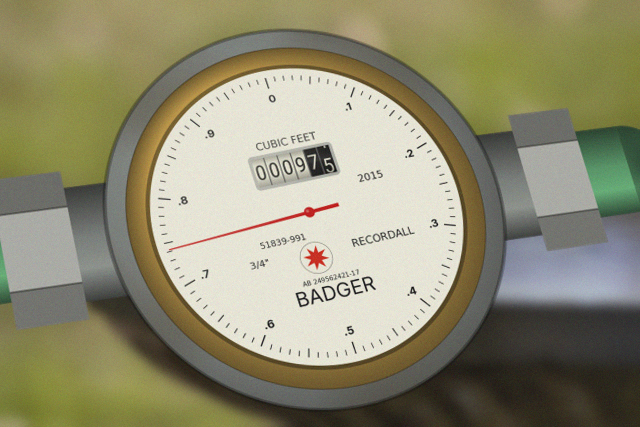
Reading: 974.74 ft³
